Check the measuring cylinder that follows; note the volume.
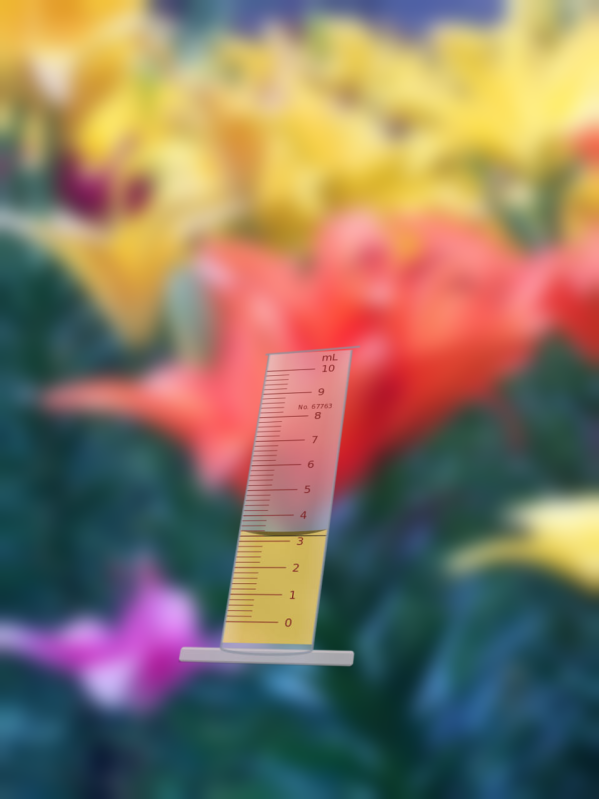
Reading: 3.2 mL
